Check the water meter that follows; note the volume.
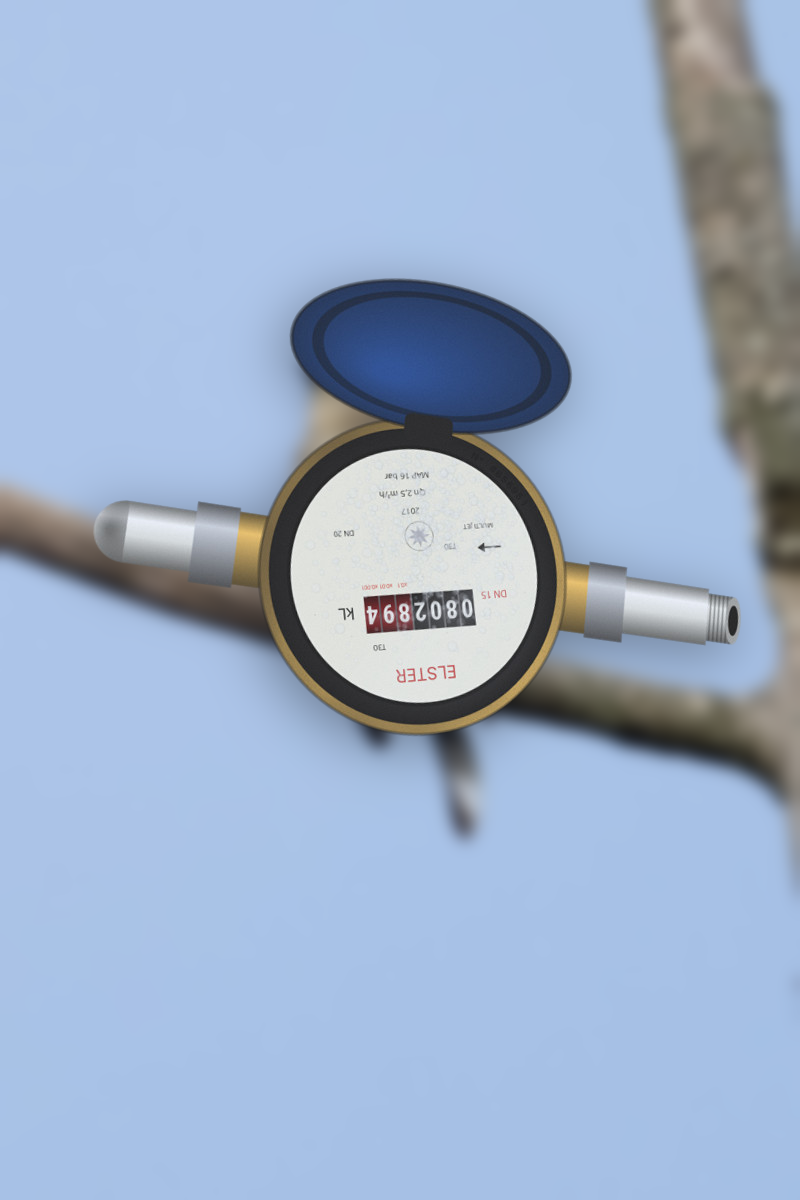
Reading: 802.894 kL
